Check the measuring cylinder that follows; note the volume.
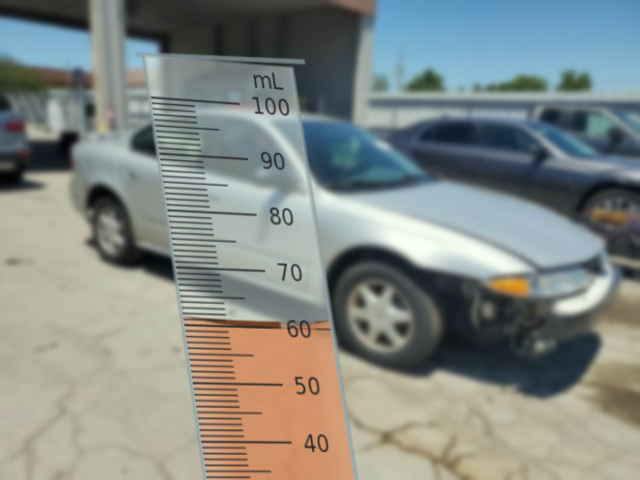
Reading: 60 mL
